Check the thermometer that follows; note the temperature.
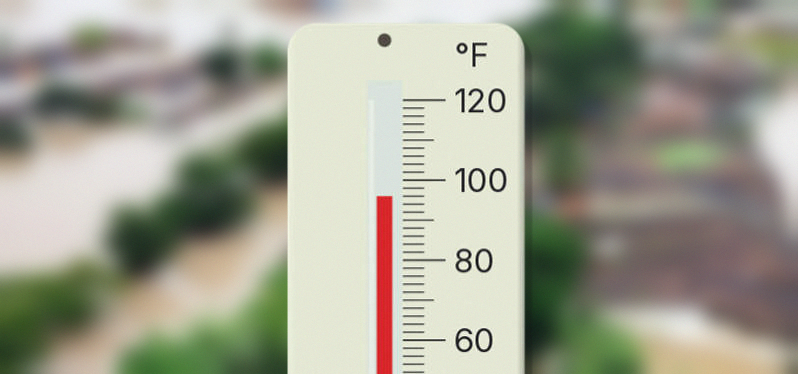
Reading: 96 °F
